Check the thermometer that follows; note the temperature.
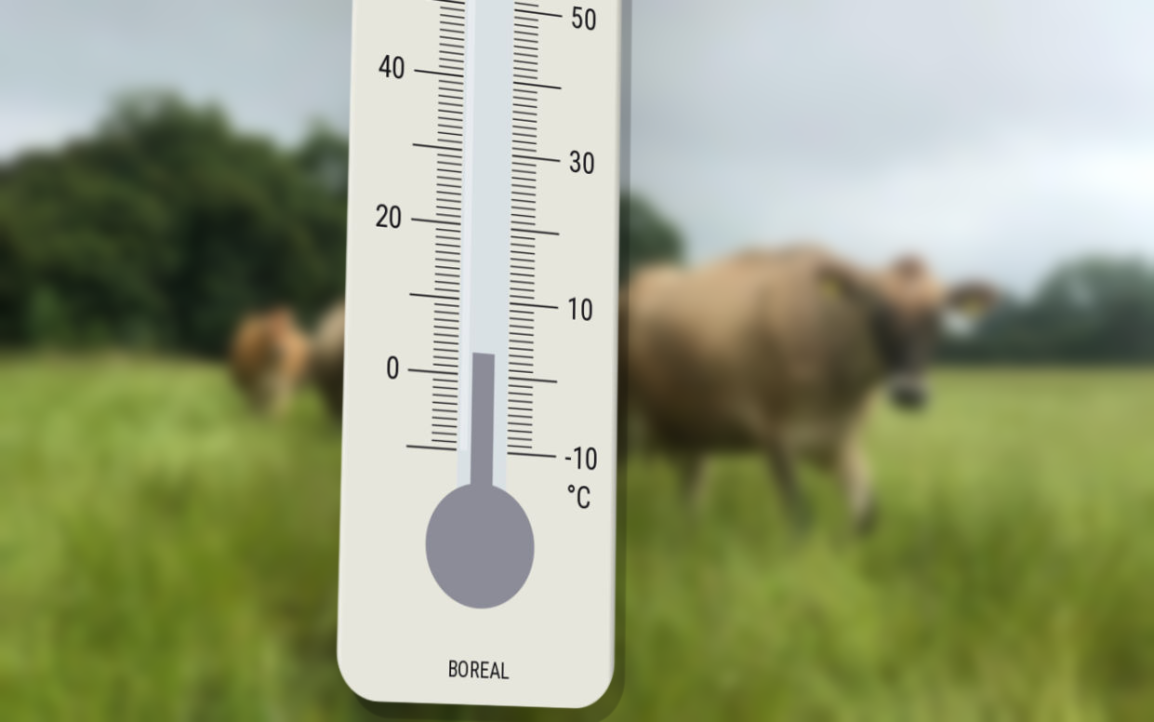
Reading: 3 °C
